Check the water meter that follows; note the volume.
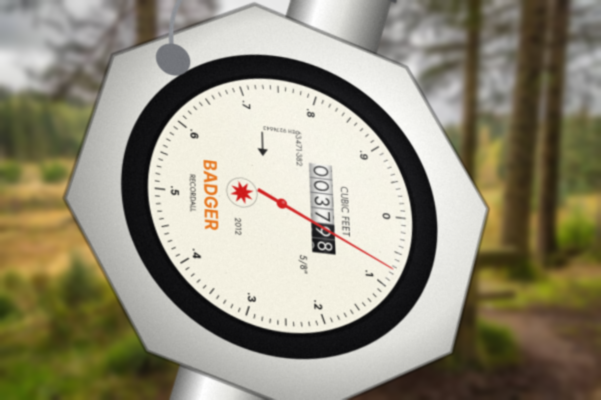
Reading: 3798.07 ft³
